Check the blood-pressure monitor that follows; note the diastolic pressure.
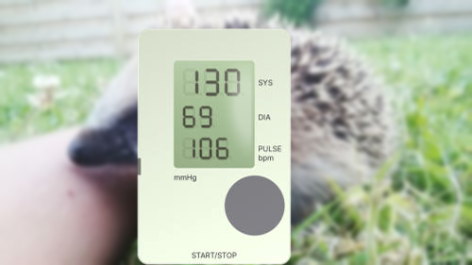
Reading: 69 mmHg
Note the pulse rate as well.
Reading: 106 bpm
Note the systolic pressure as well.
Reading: 130 mmHg
